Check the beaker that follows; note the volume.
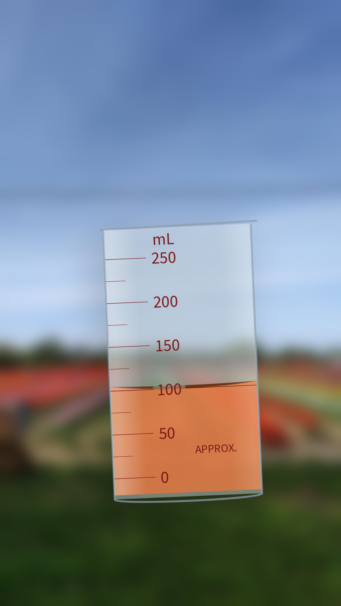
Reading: 100 mL
